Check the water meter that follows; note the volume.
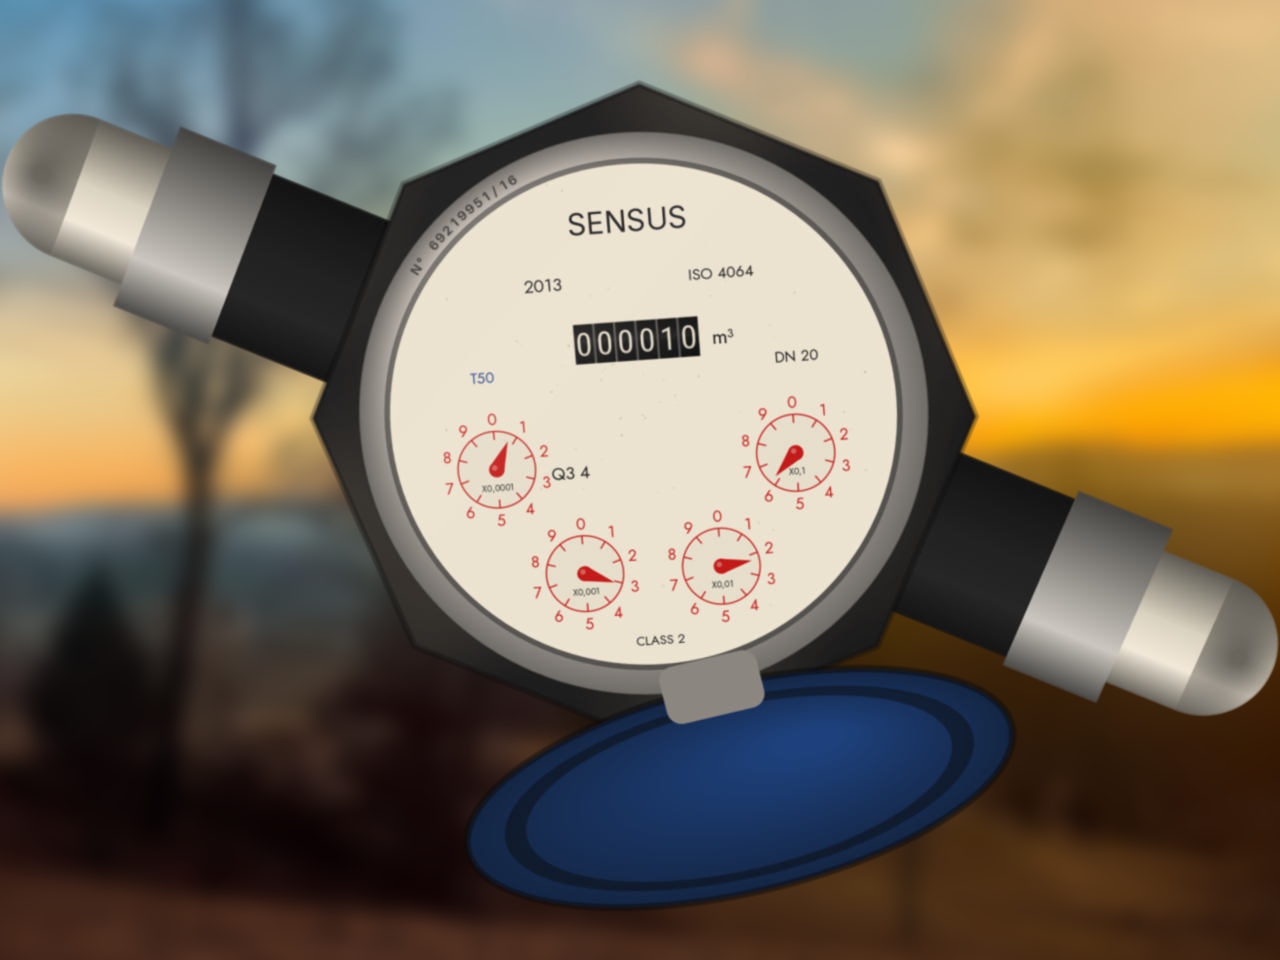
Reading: 10.6230 m³
